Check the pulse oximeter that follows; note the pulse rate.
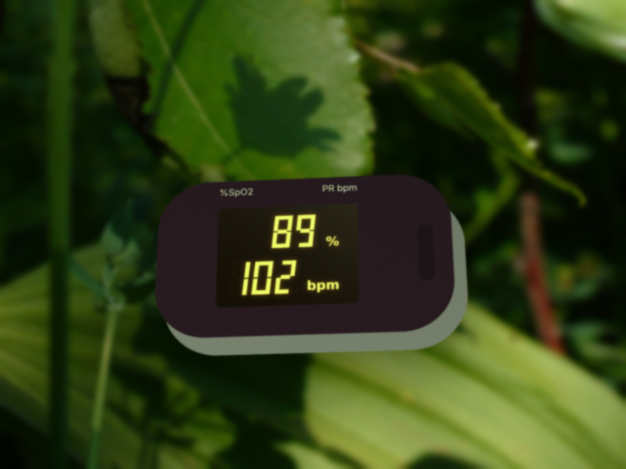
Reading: 102 bpm
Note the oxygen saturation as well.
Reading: 89 %
